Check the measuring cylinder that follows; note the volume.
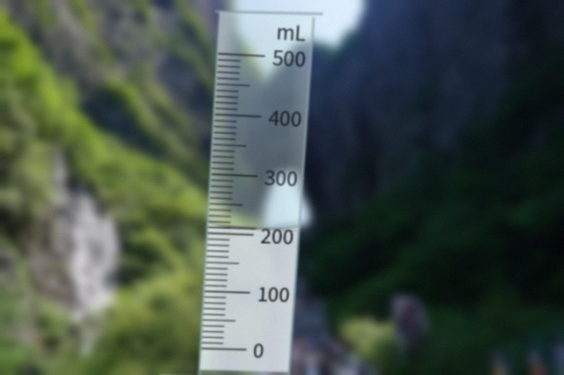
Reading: 210 mL
